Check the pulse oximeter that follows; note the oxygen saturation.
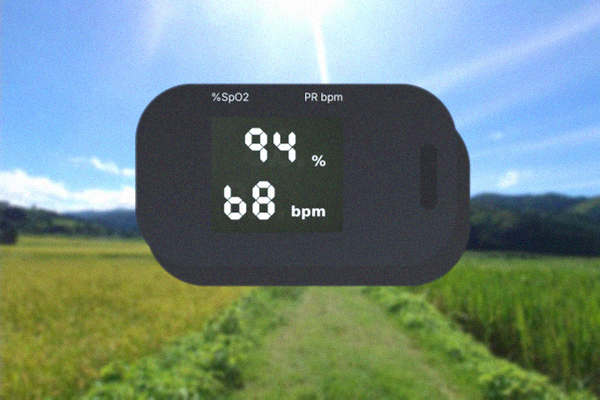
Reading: 94 %
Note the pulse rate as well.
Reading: 68 bpm
